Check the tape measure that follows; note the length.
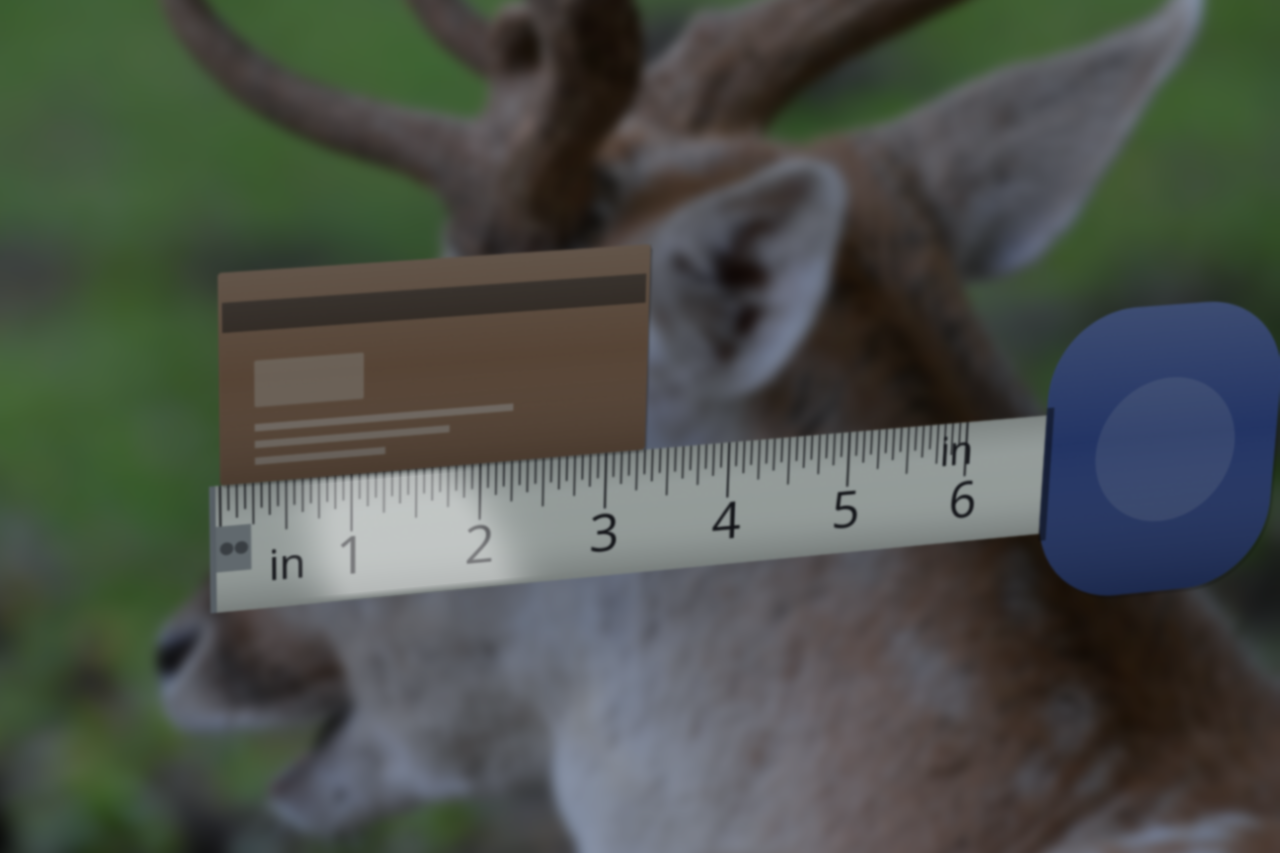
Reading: 3.3125 in
